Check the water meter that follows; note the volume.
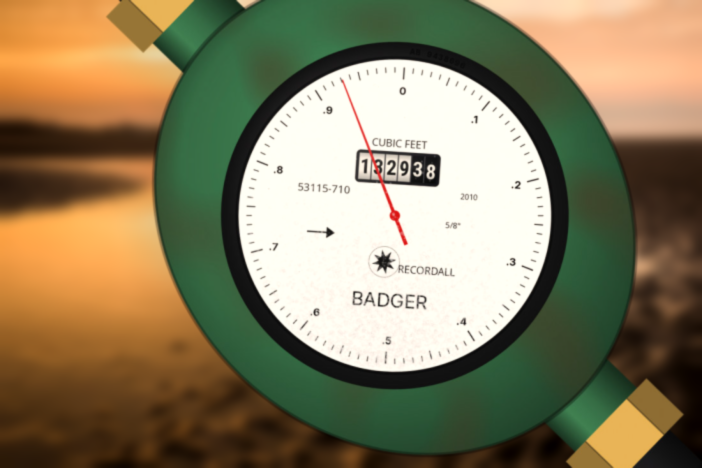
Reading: 132937.93 ft³
